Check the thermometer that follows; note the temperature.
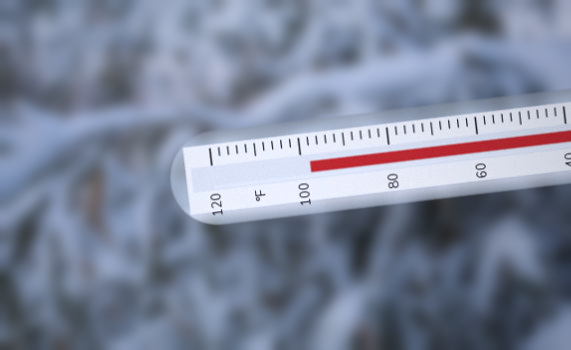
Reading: 98 °F
